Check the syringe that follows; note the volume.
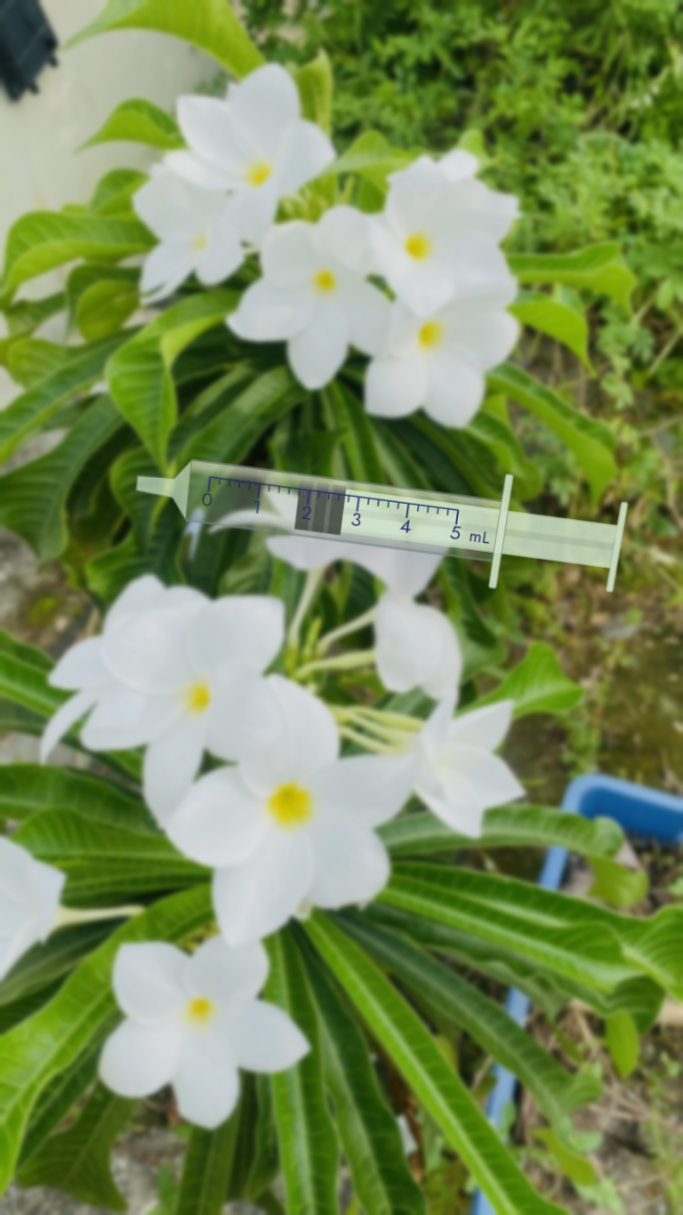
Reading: 1.8 mL
